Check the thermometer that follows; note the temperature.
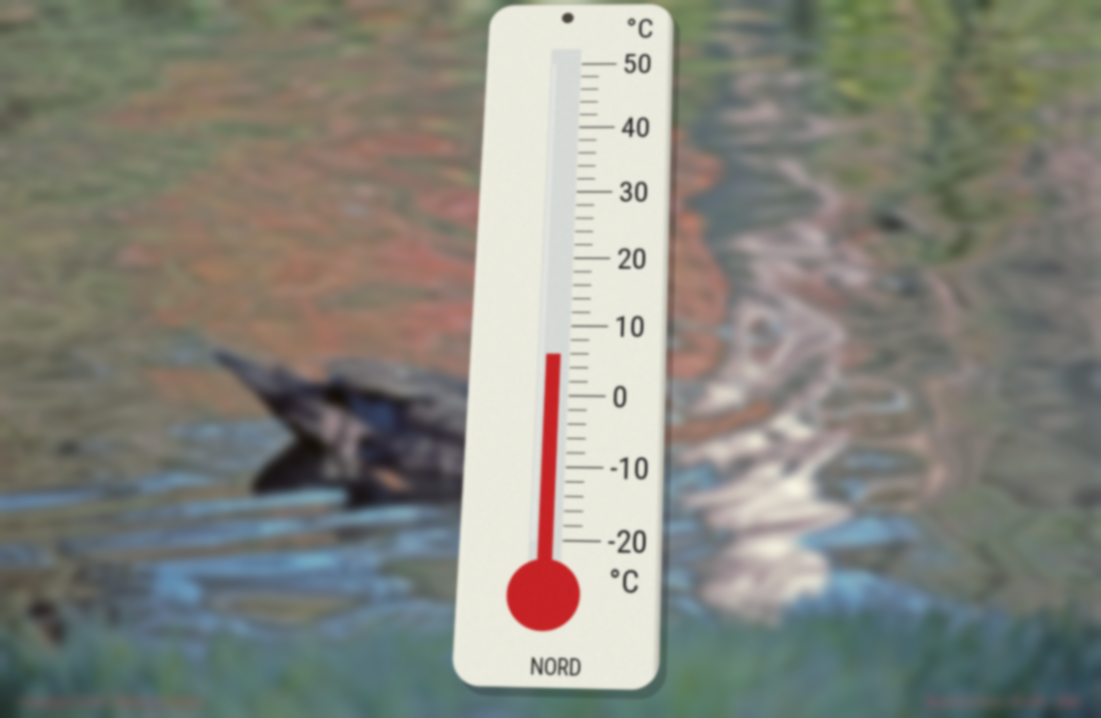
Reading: 6 °C
